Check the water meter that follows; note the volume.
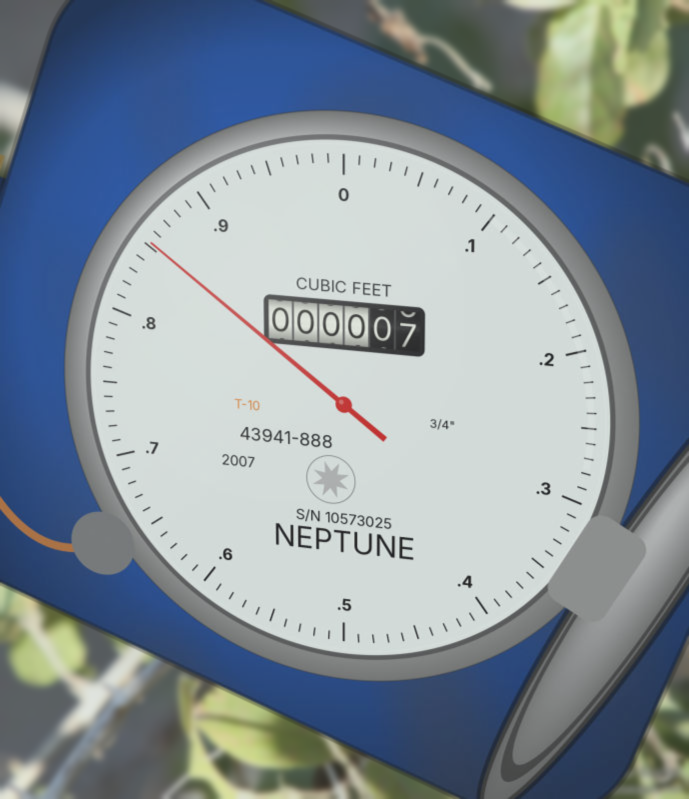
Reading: 6.85 ft³
